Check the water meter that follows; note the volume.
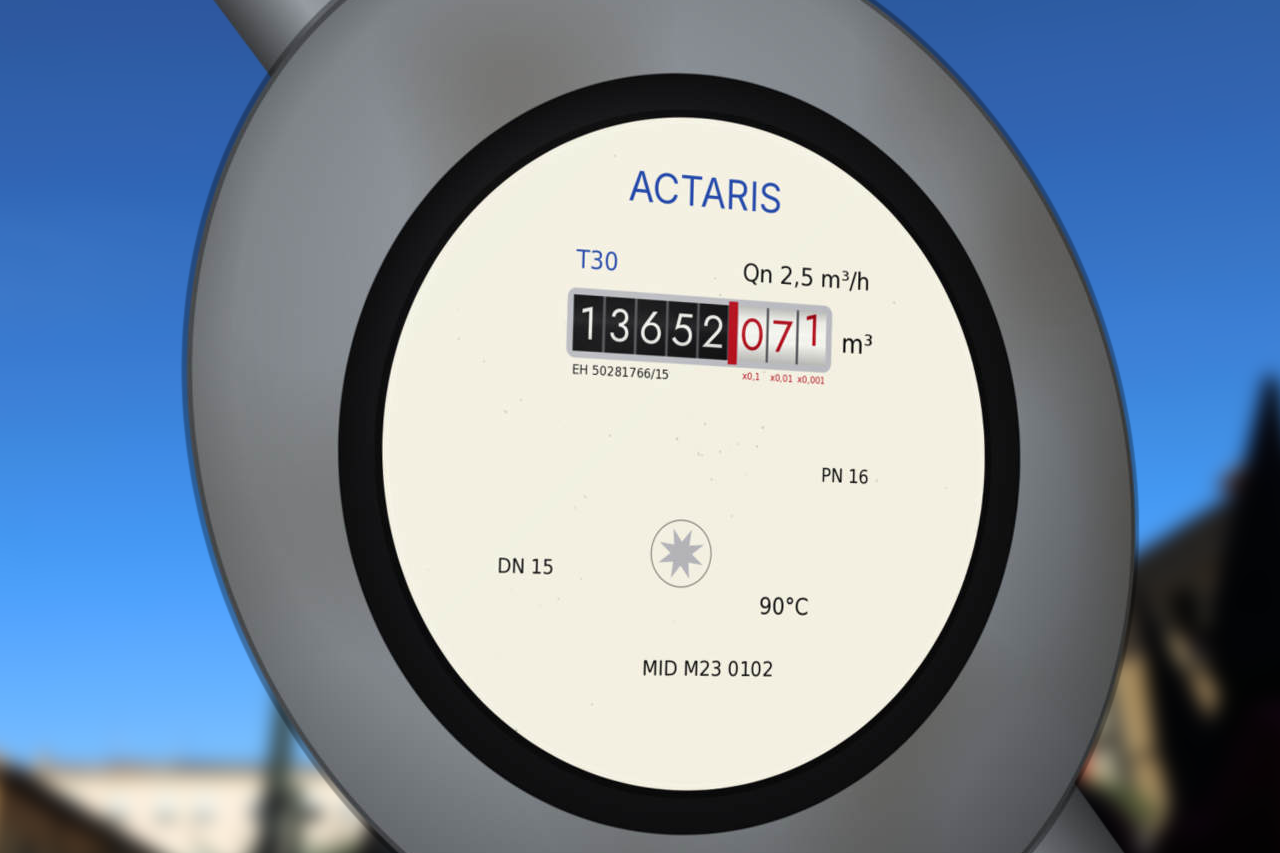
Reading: 13652.071 m³
